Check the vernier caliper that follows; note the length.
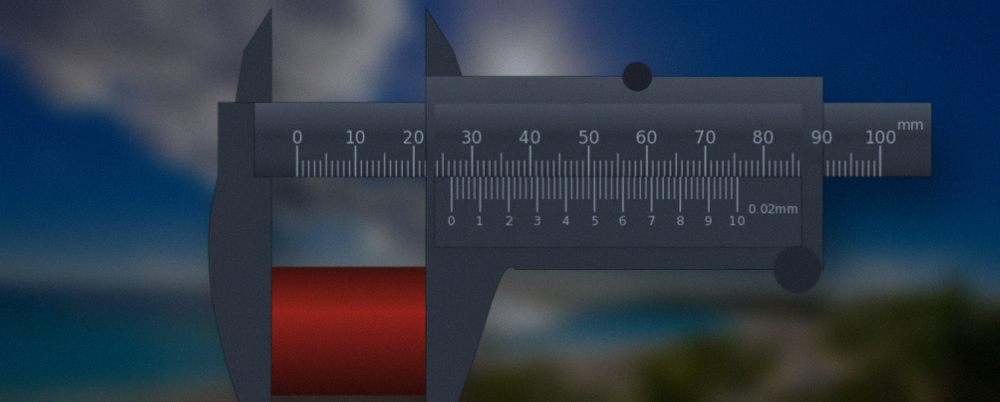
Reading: 26.5 mm
